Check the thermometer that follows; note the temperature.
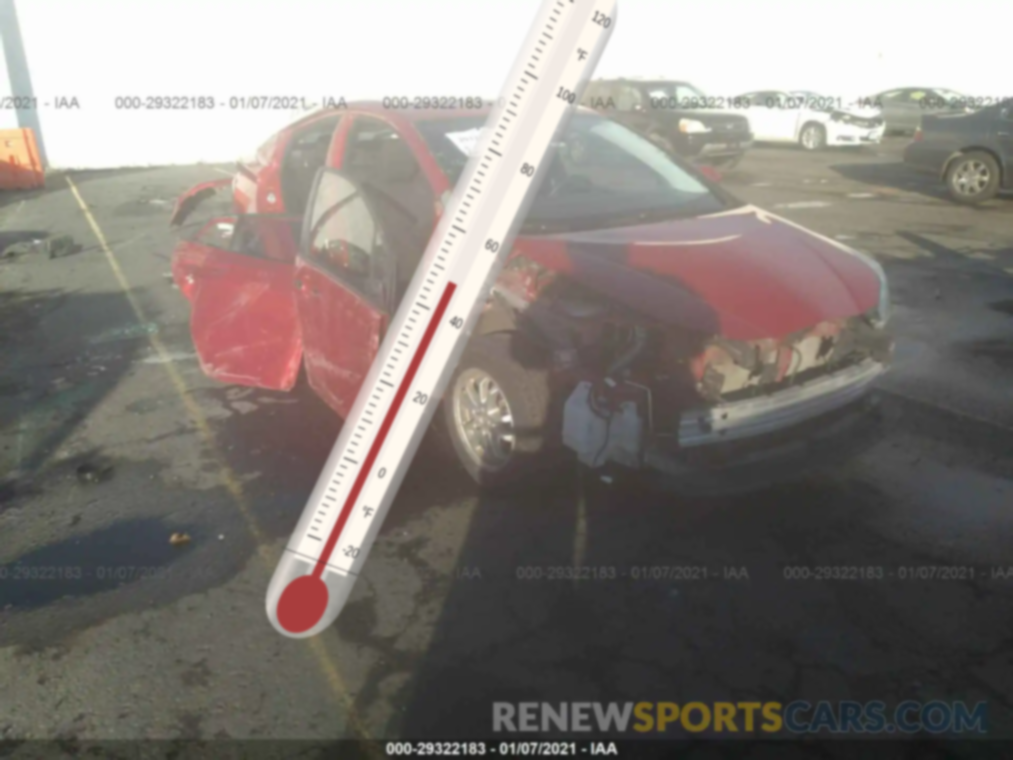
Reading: 48 °F
